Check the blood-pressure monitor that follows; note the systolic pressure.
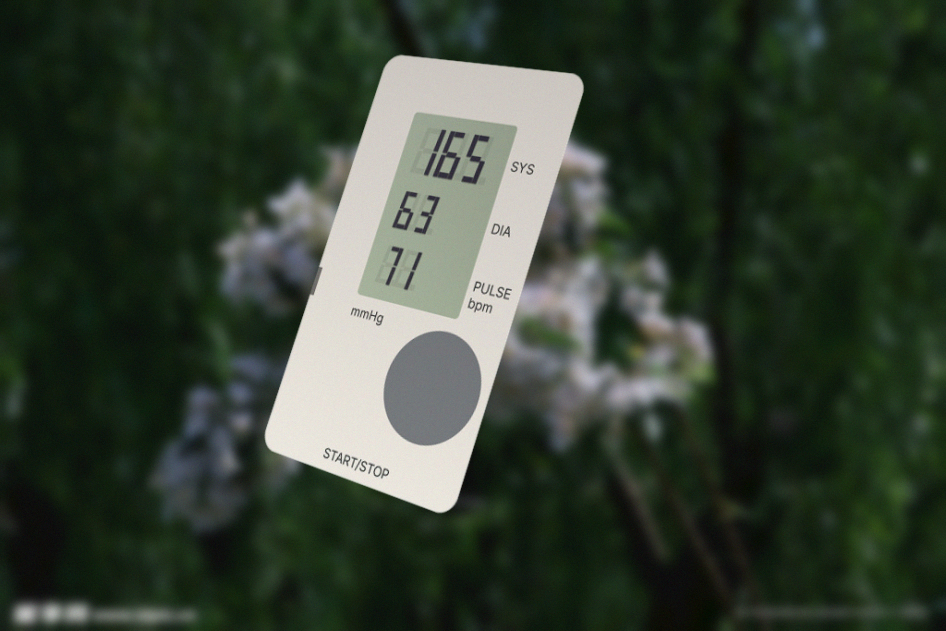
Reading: 165 mmHg
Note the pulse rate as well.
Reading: 71 bpm
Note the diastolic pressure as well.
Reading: 63 mmHg
